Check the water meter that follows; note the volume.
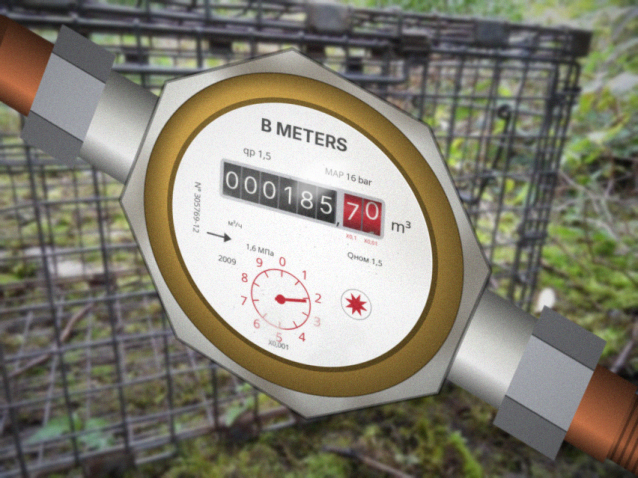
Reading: 185.702 m³
